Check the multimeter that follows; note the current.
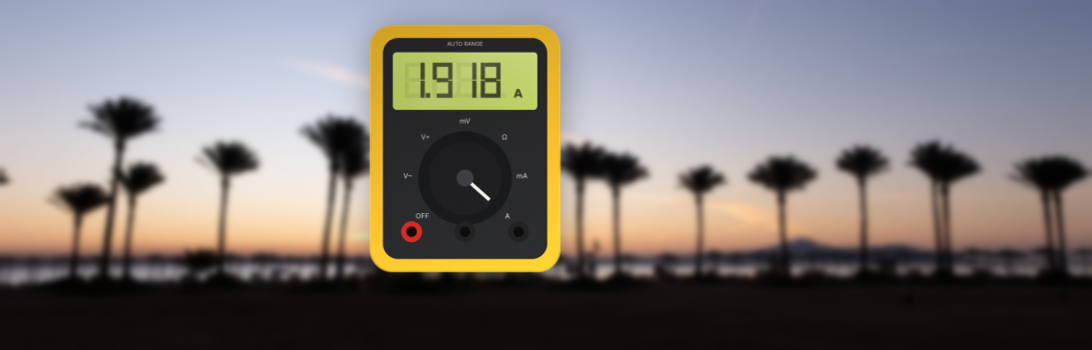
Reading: 1.918 A
